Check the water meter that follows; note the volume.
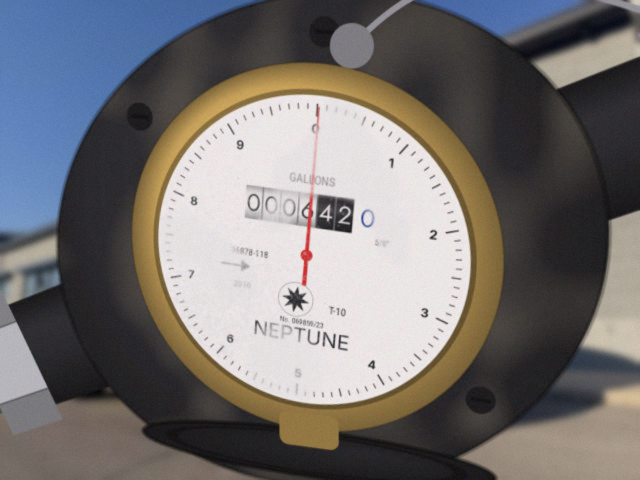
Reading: 6420.0 gal
